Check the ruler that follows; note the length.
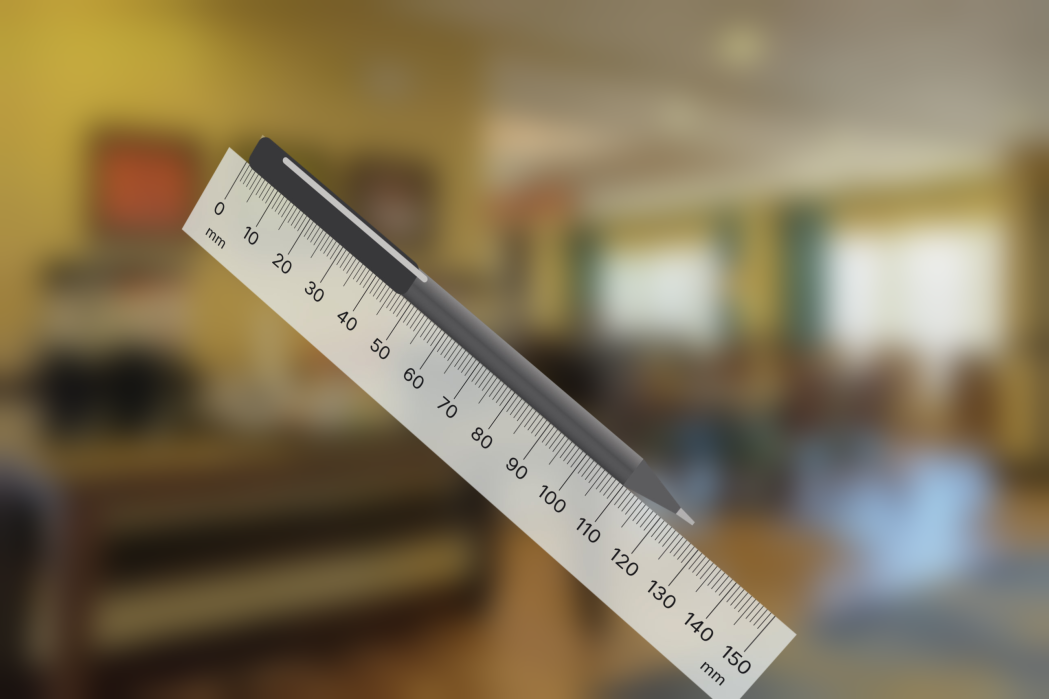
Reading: 126 mm
